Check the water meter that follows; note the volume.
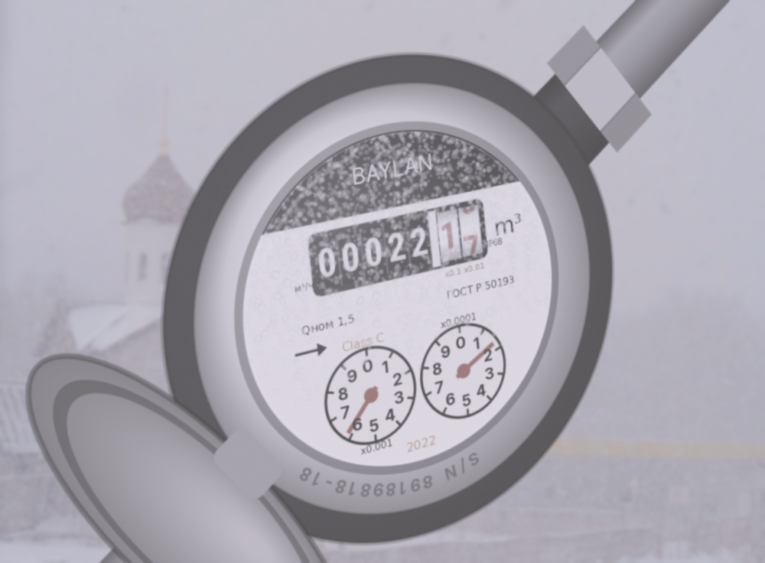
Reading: 22.1661 m³
